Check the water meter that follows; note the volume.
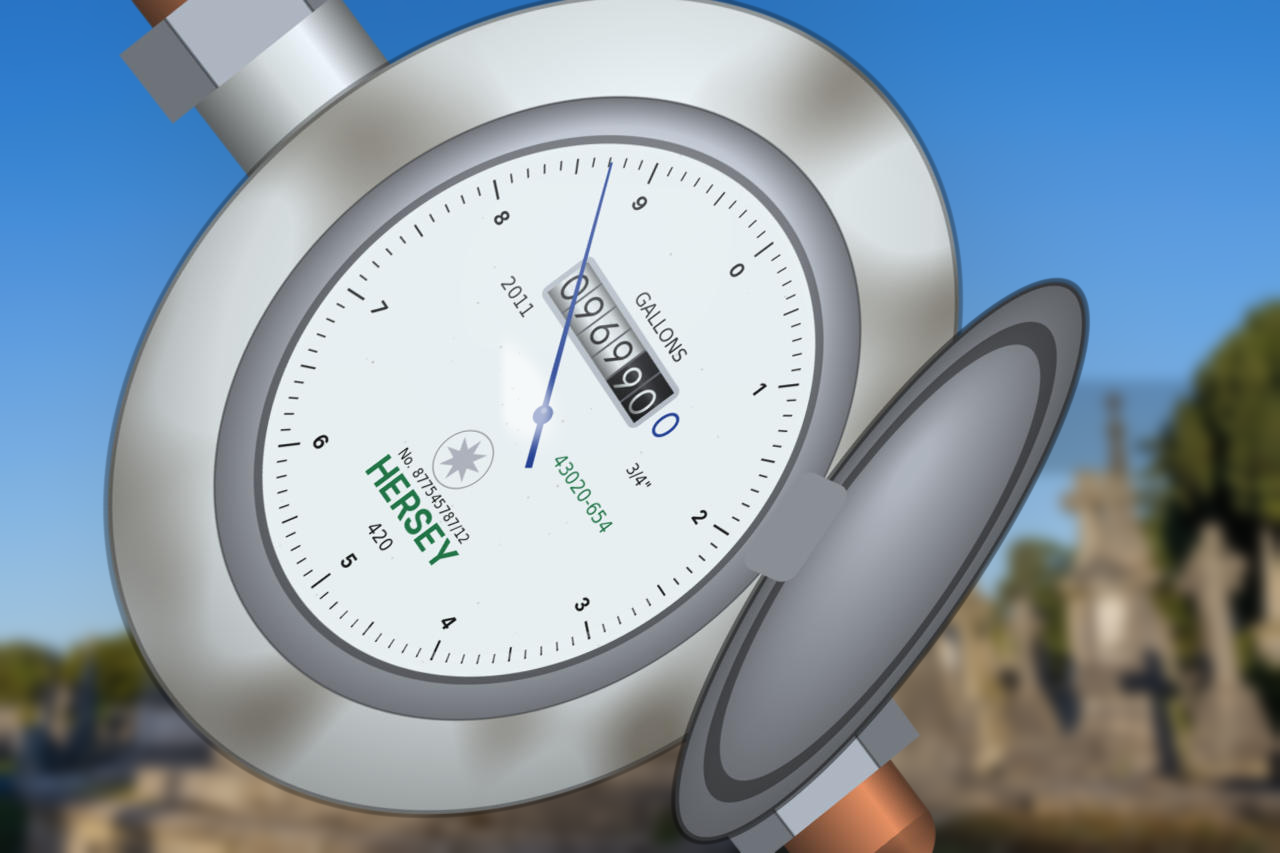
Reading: 969898.7 gal
